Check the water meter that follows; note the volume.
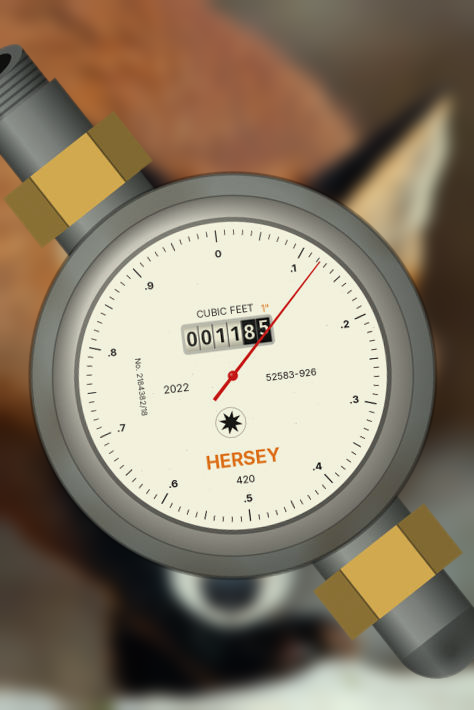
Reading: 1185.12 ft³
